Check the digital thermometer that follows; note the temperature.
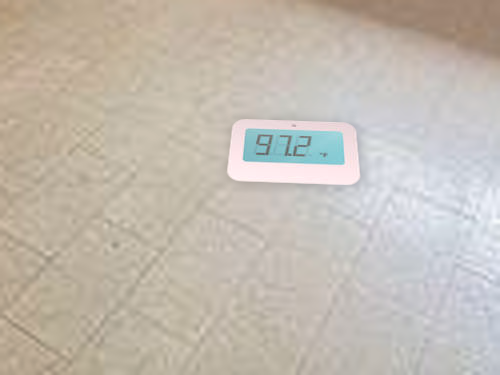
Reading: 97.2 °F
